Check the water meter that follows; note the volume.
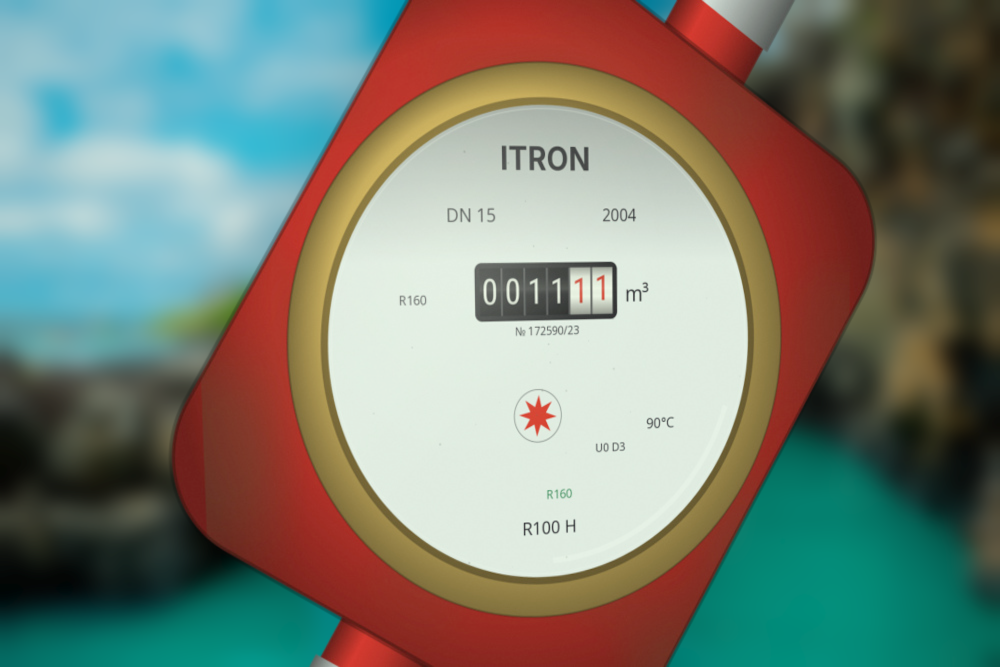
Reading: 11.11 m³
